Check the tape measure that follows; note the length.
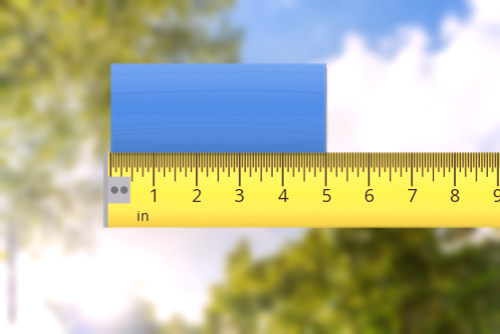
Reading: 5 in
